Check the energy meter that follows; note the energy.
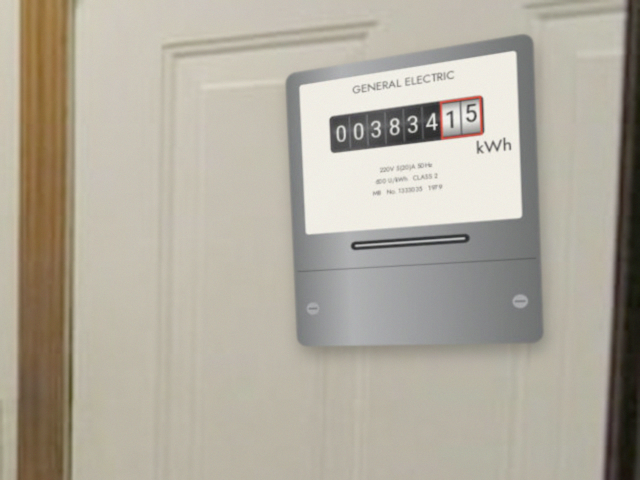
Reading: 3834.15 kWh
